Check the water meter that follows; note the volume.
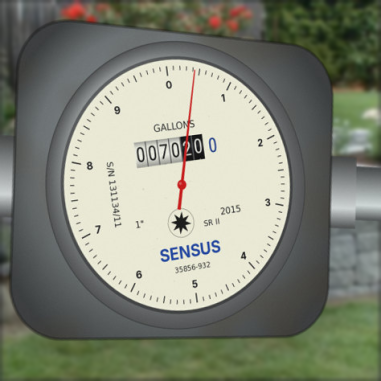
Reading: 70200.4 gal
